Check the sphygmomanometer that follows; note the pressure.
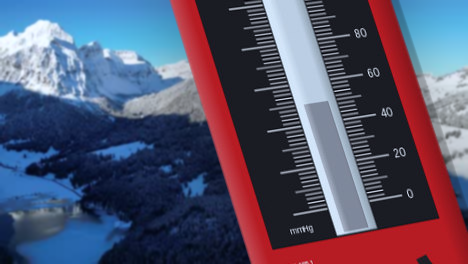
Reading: 50 mmHg
